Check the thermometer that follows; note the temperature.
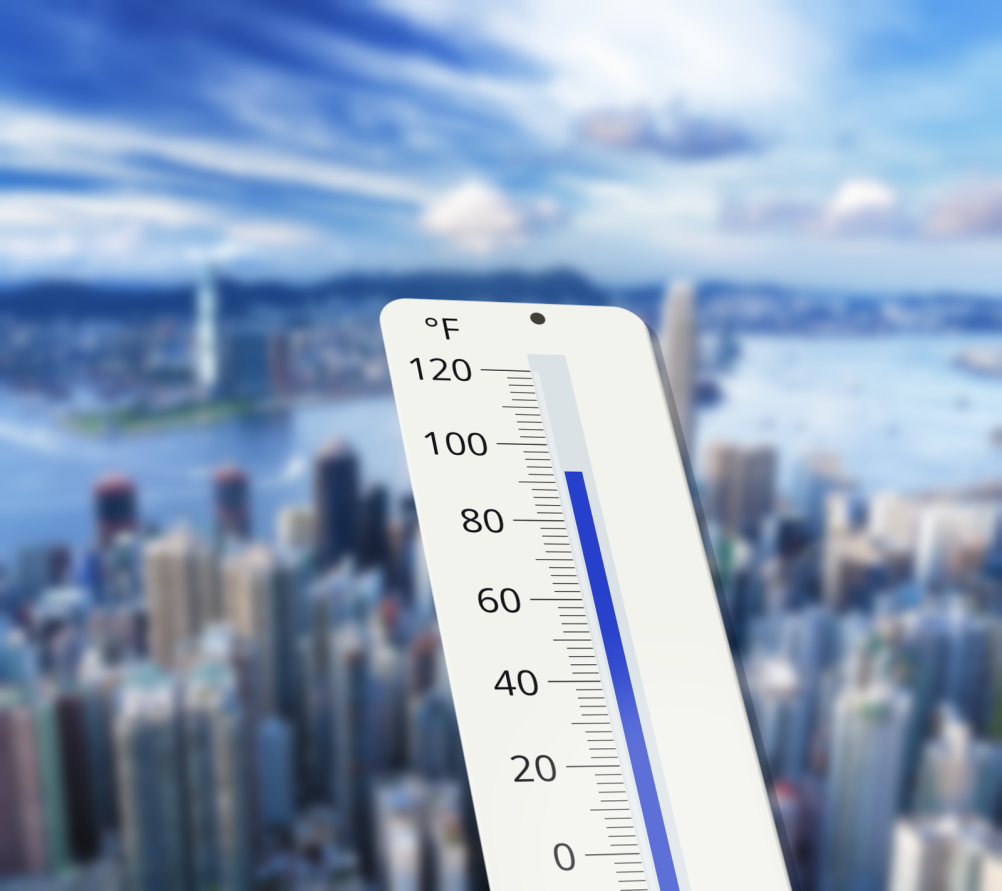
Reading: 93 °F
